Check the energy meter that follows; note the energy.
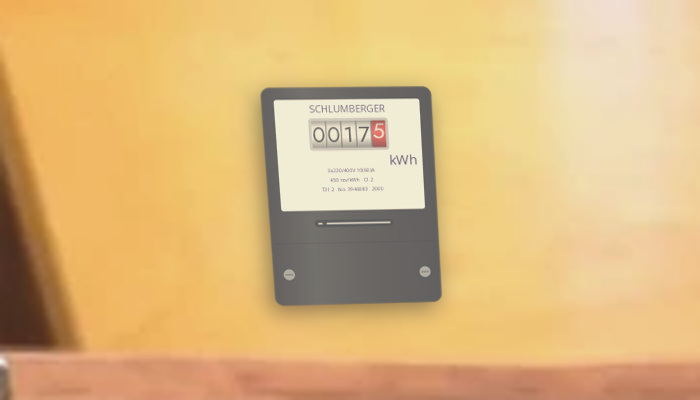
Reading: 17.5 kWh
